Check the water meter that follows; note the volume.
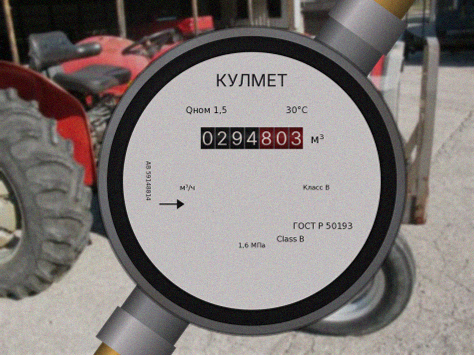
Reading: 294.803 m³
